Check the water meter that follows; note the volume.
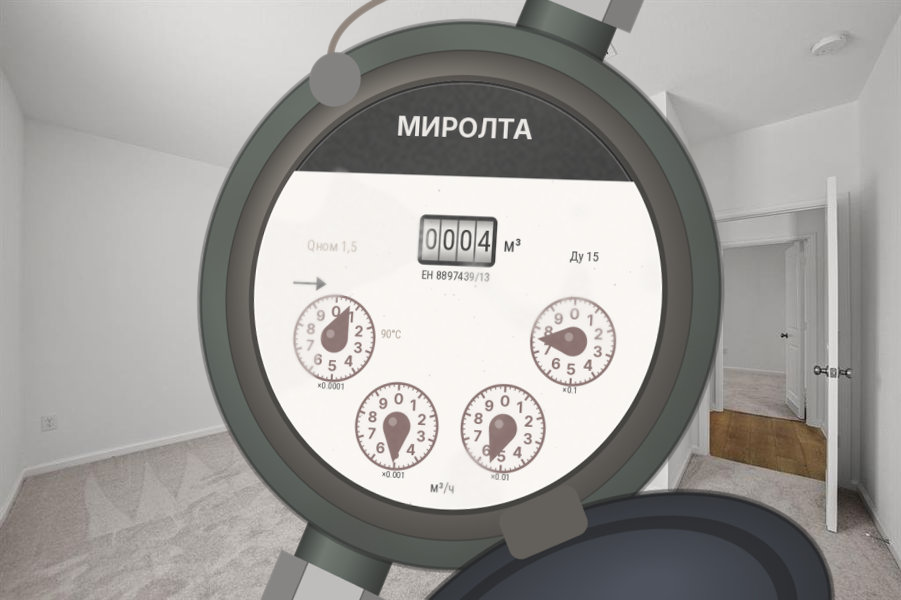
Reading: 4.7550 m³
